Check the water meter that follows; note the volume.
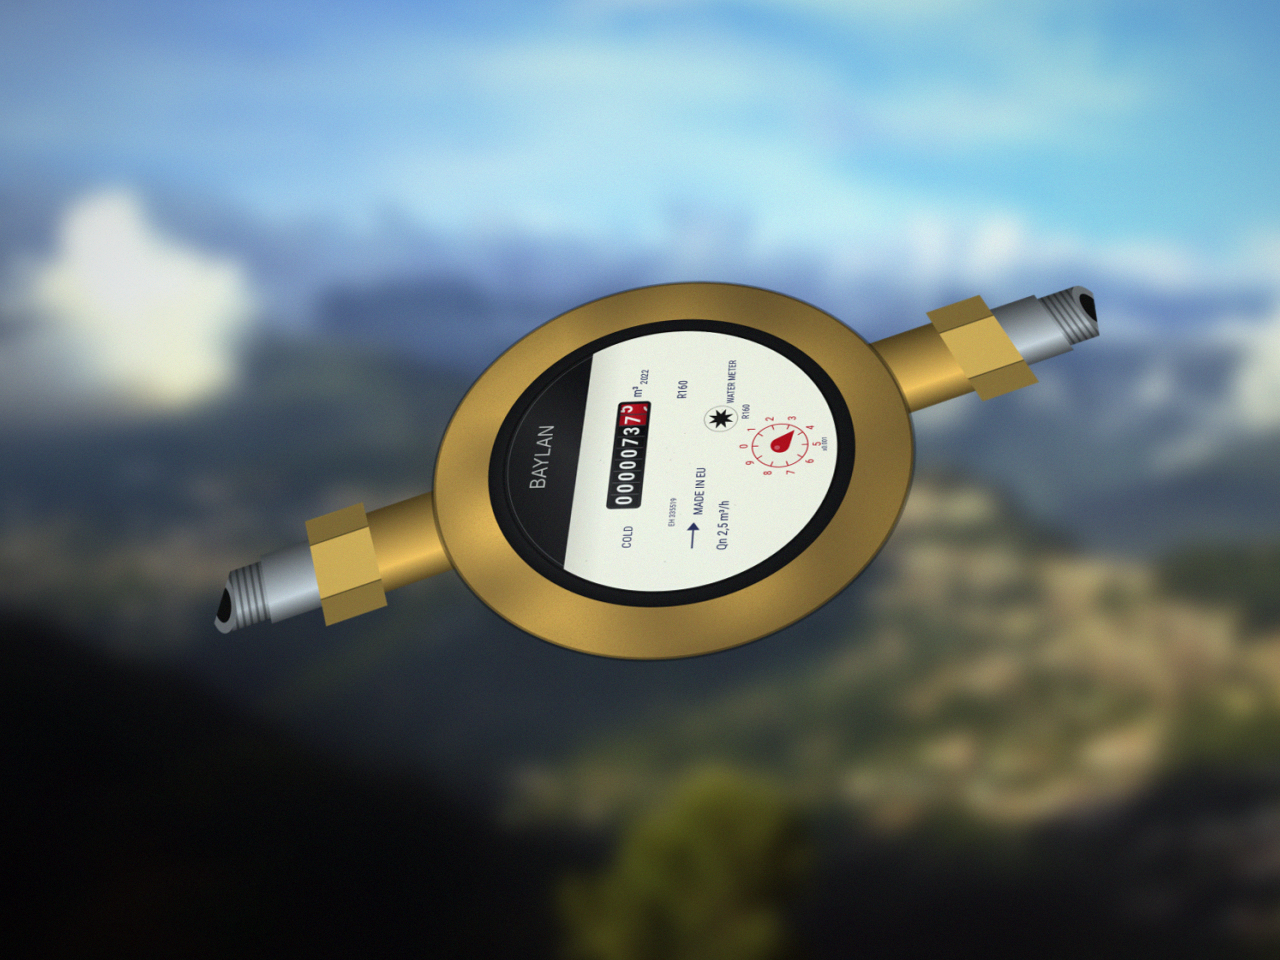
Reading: 73.753 m³
